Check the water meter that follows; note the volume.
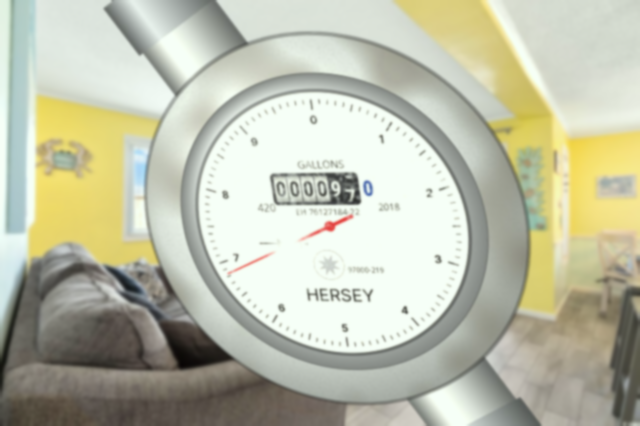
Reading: 966.8 gal
